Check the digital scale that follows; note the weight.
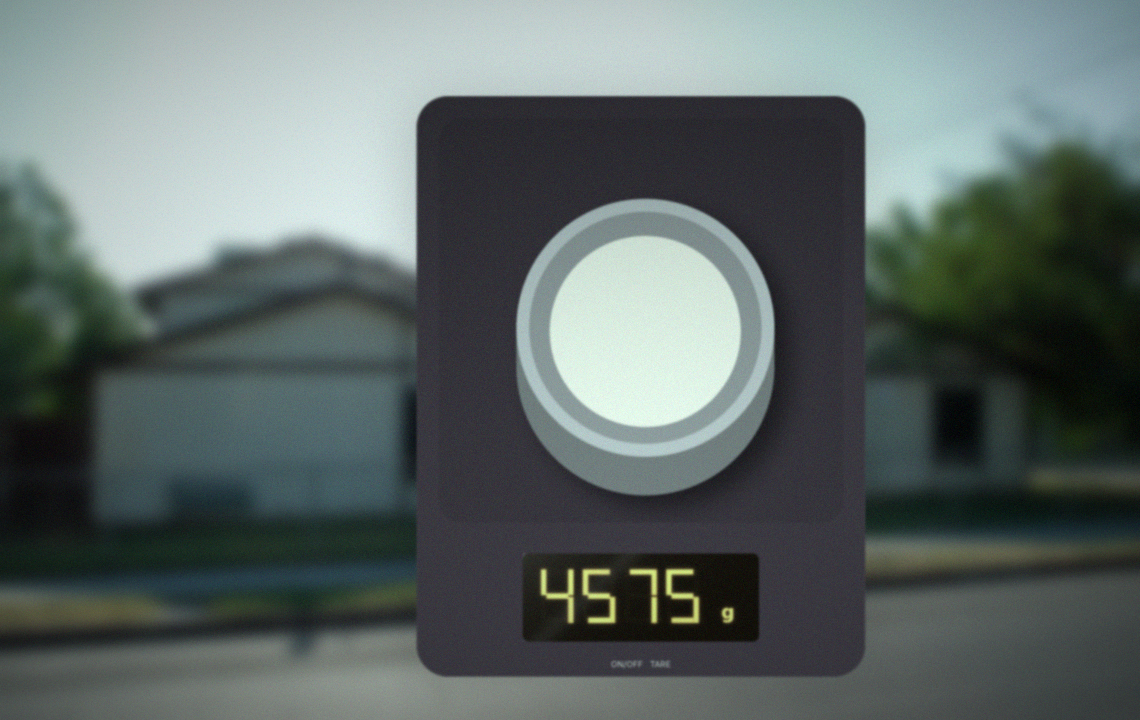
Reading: 4575 g
